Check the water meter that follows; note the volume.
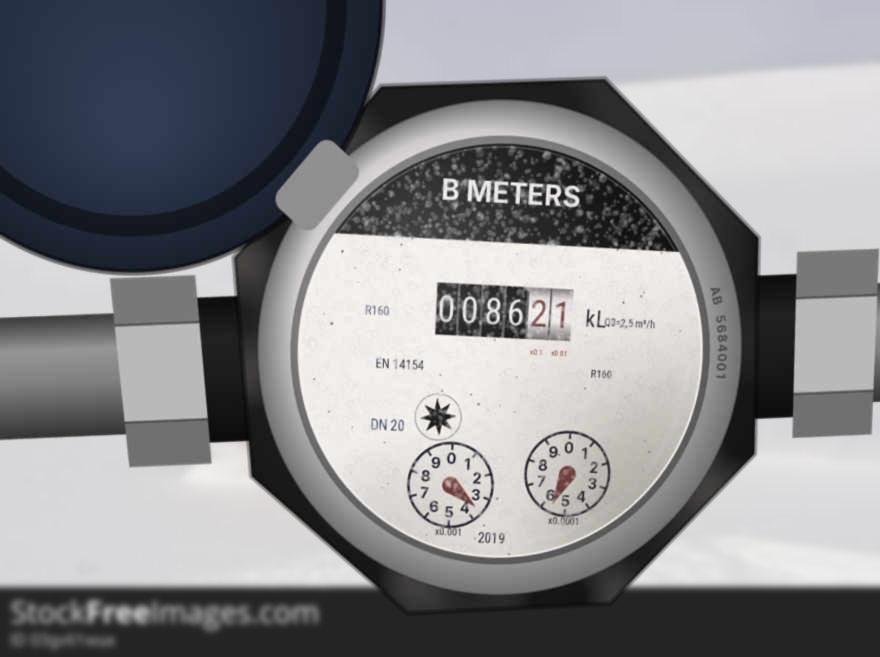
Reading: 86.2135 kL
